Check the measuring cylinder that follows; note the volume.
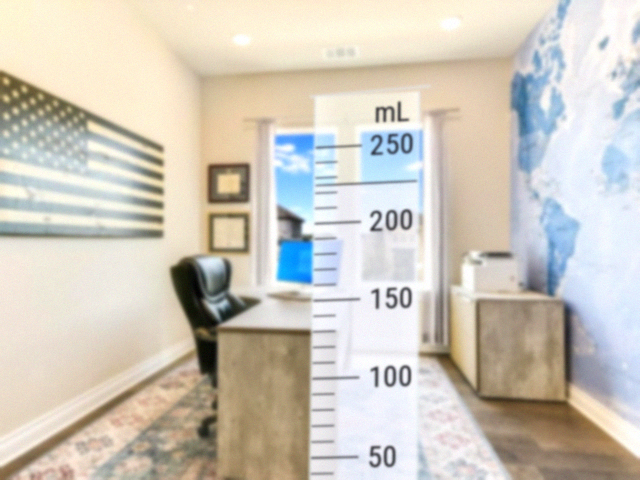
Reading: 225 mL
